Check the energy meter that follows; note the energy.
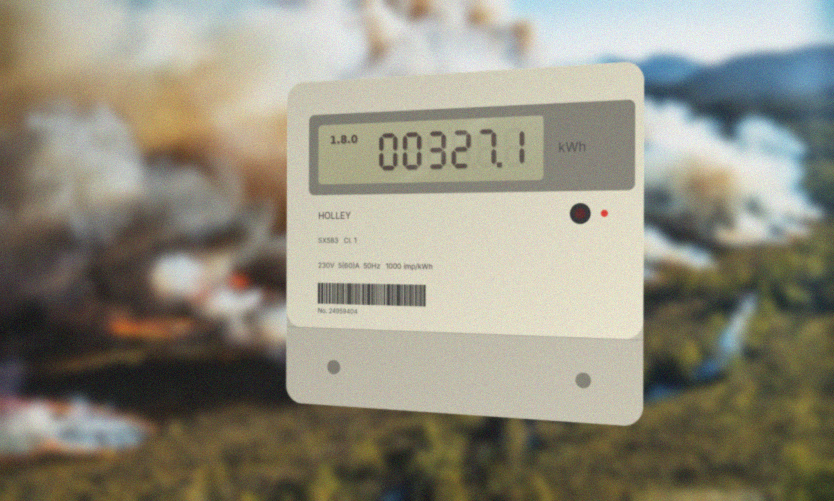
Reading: 327.1 kWh
